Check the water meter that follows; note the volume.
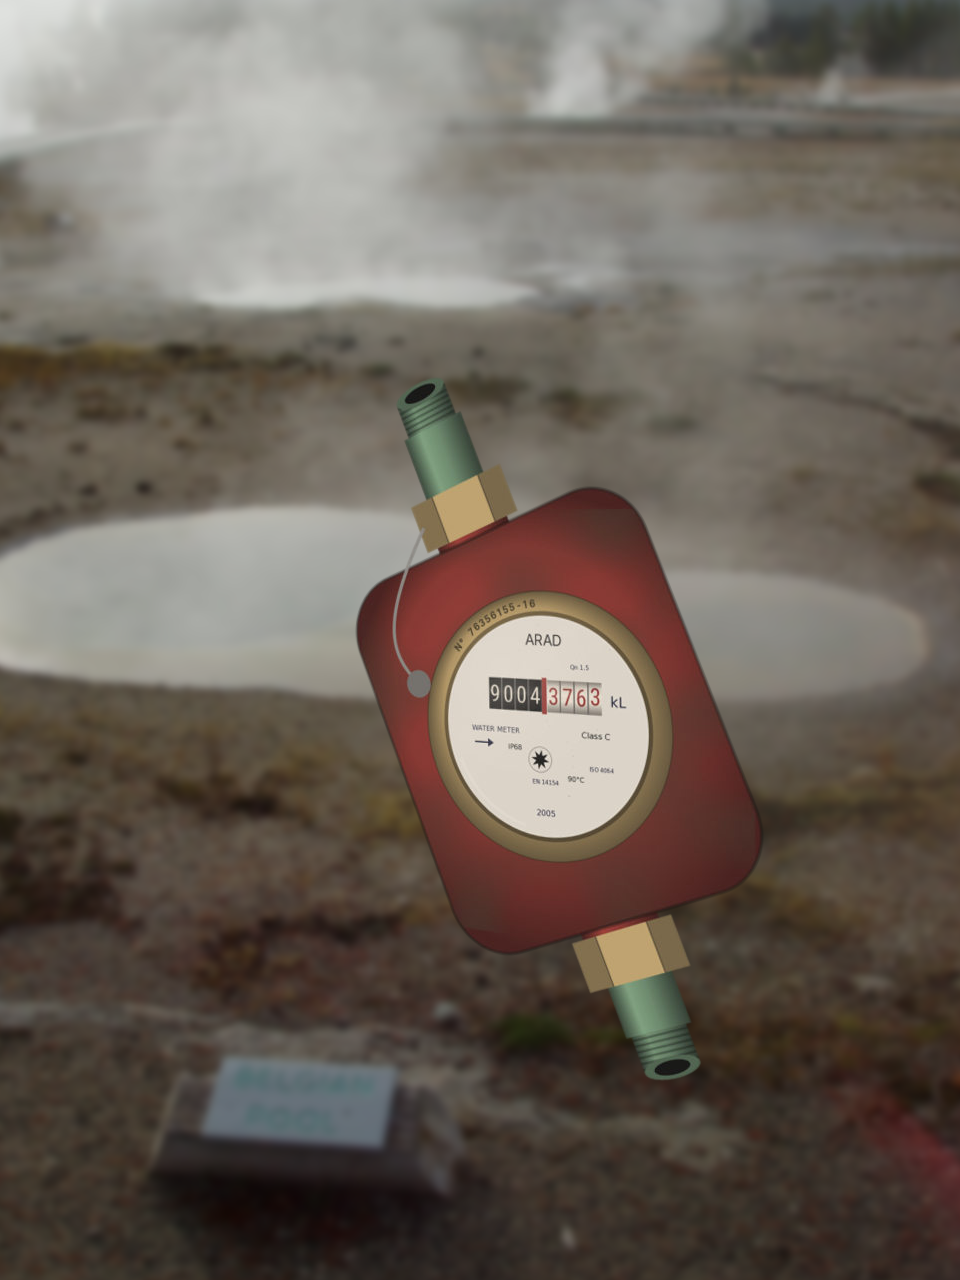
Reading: 9004.3763 kL
